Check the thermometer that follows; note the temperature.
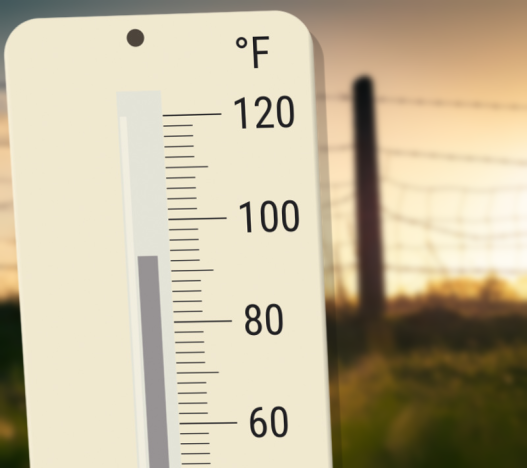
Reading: 93 °F
